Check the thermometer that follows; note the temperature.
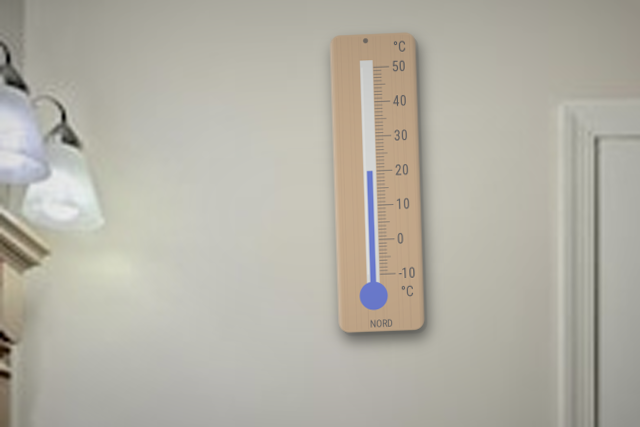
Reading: 20 °C
